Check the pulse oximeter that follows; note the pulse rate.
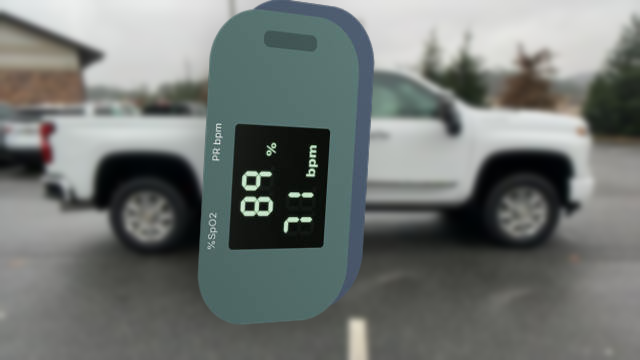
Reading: 71 bpm
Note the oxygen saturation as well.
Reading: 89 %
